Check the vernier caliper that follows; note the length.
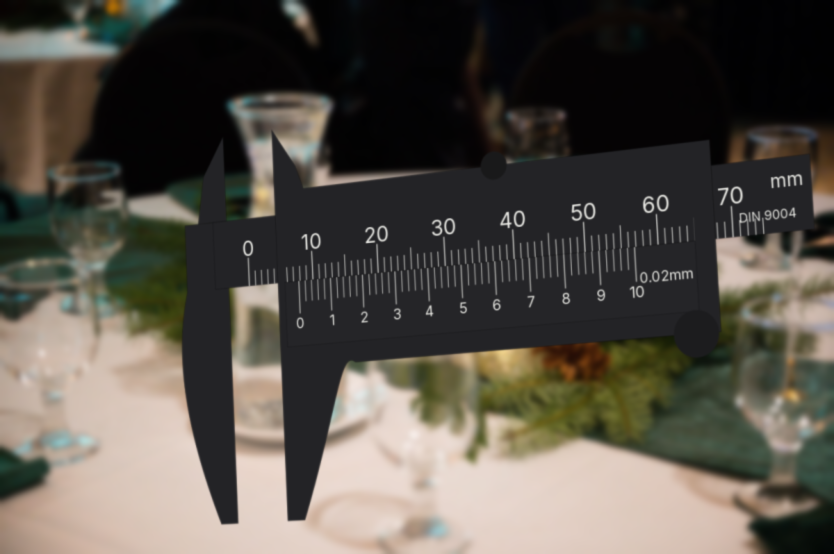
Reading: 7.8 mm
